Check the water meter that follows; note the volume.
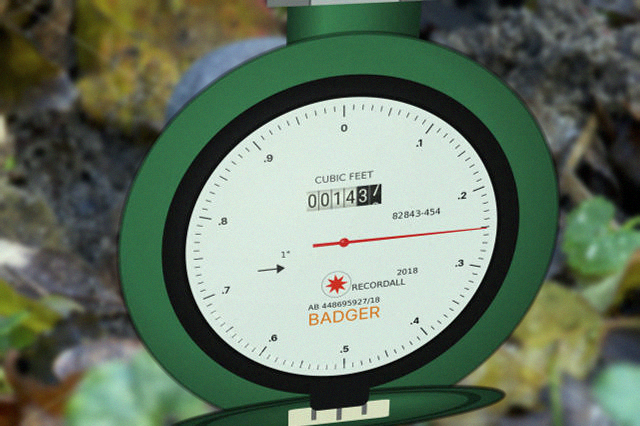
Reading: 1437.25 ft³
